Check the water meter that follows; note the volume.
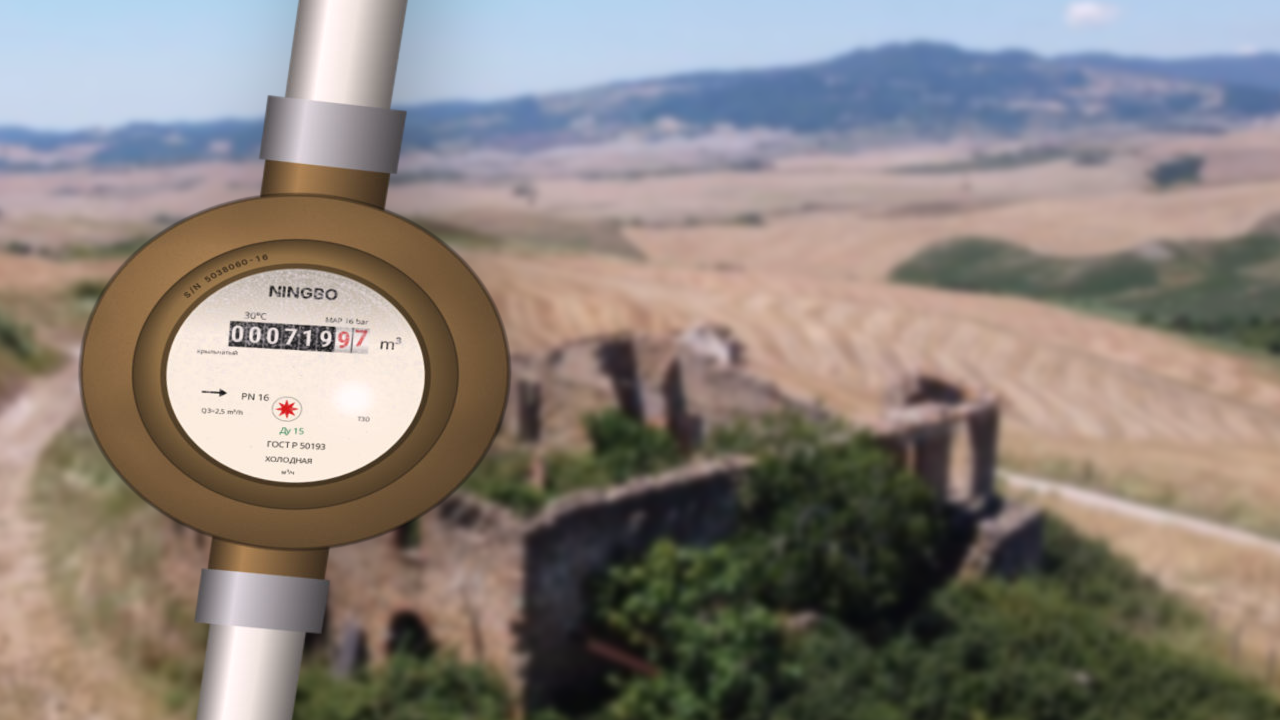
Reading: 719.97 m³
